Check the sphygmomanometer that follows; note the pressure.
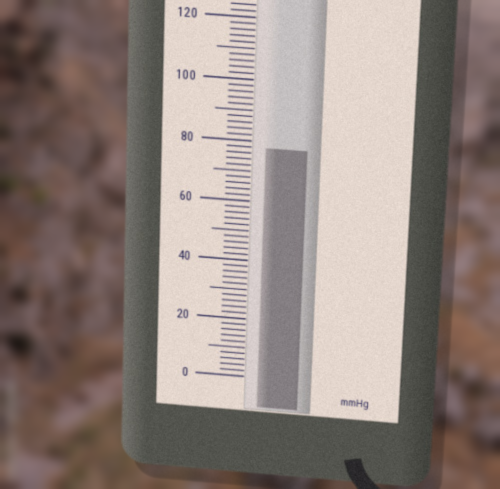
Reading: 78 mmHg
